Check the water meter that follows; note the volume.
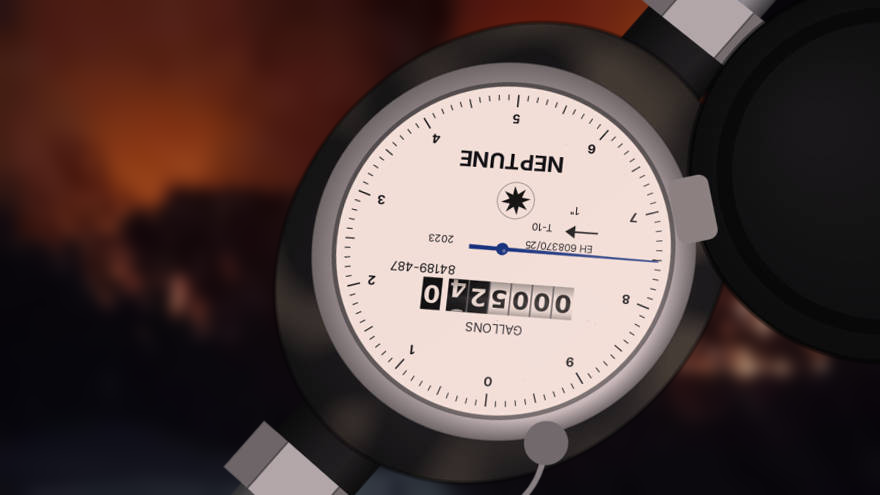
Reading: 5237.5 gal
